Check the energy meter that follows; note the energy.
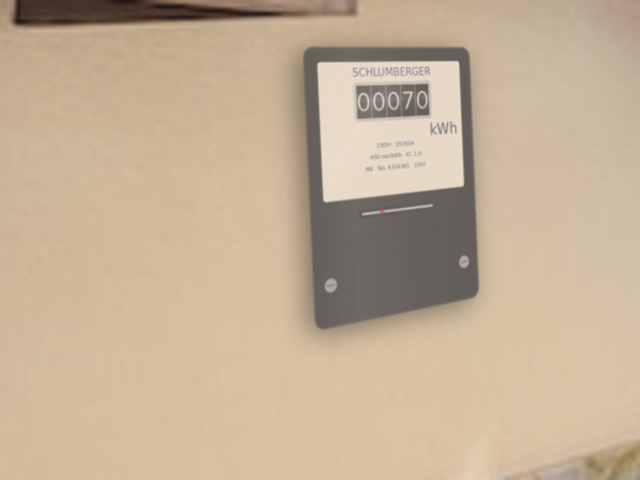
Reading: 70 kWh
